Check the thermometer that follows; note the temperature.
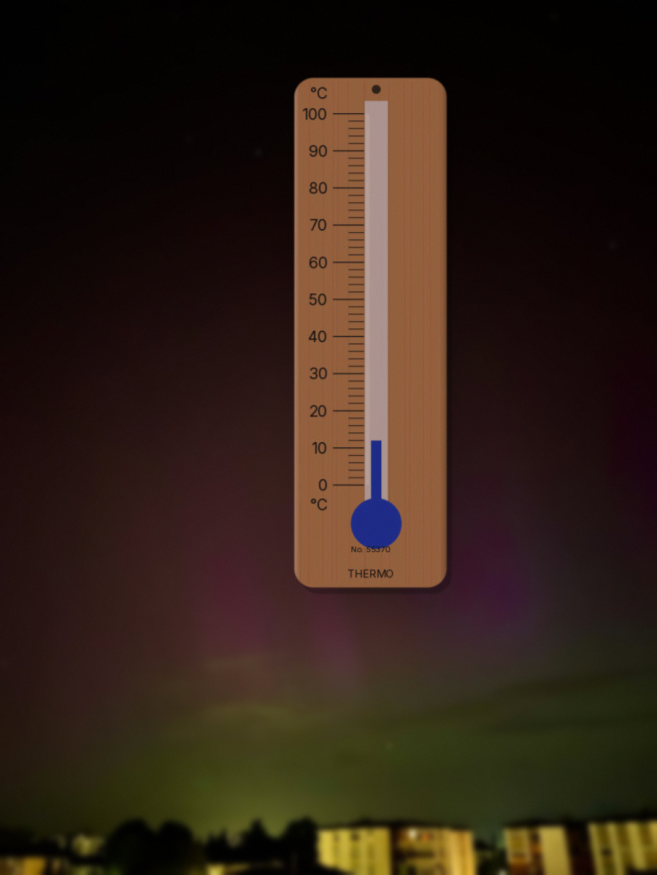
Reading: 12 °C
